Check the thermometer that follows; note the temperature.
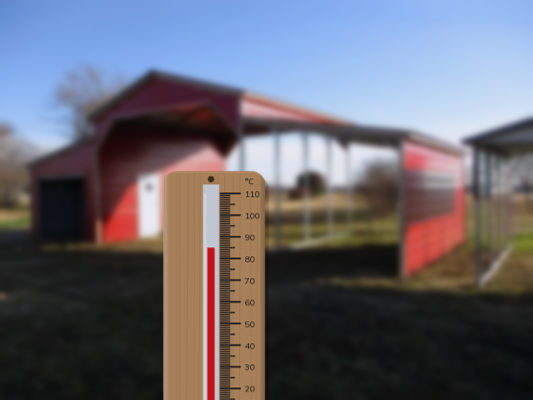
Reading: 85 °C
